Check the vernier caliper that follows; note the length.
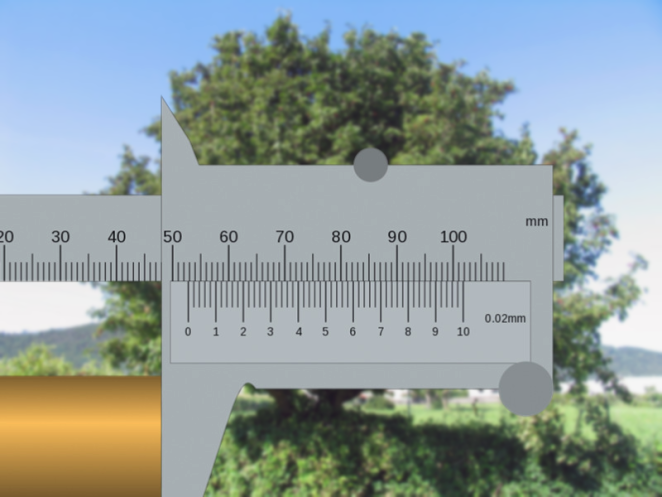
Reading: 52.8 mm
